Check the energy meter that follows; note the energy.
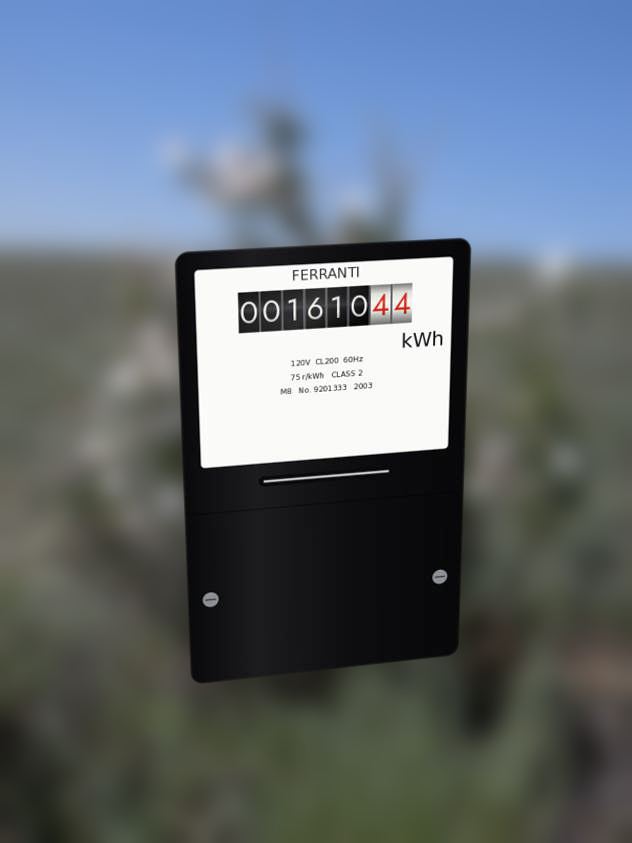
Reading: 1610.44 kWh
